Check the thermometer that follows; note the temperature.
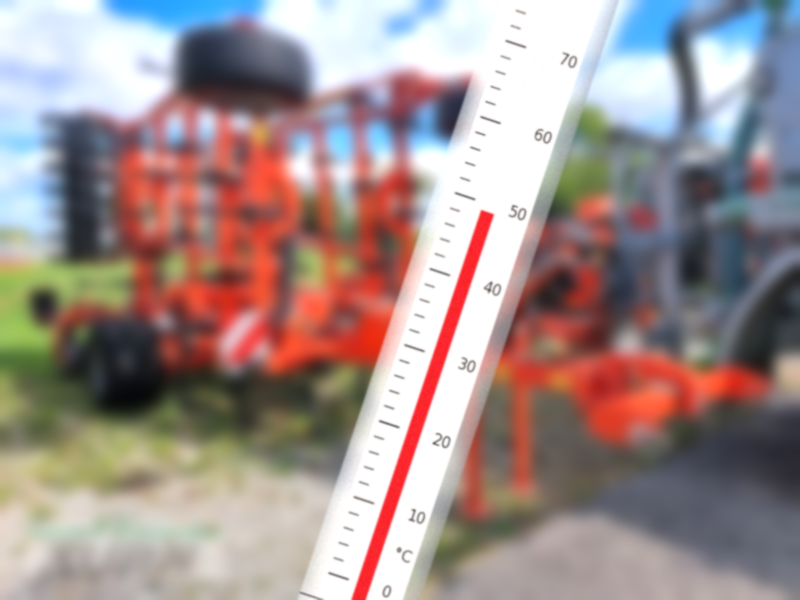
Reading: 49 °C
